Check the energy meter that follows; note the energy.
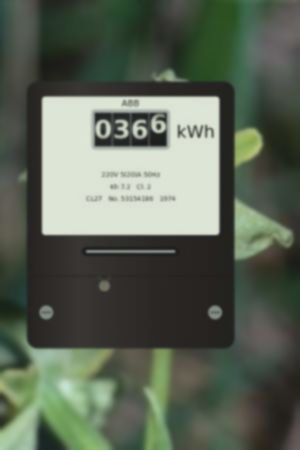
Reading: 366 kWh
